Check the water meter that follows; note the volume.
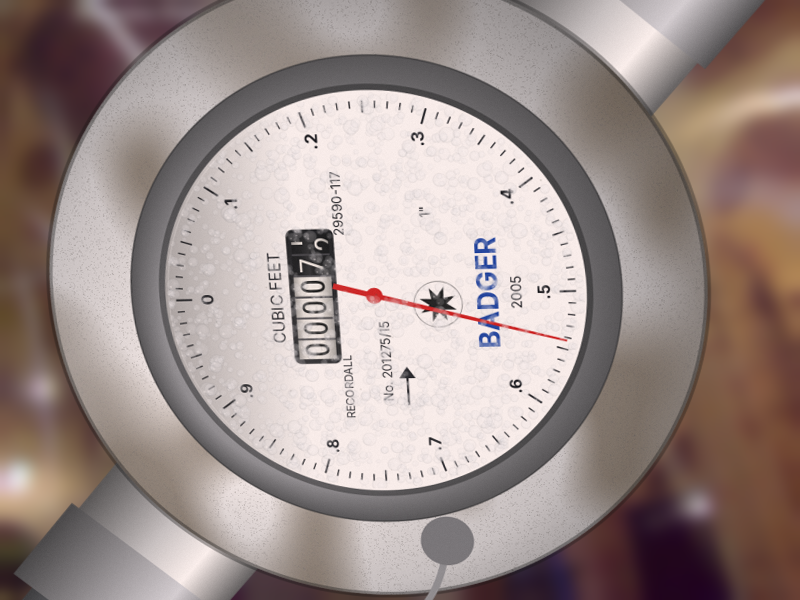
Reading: 71.54 ft³
